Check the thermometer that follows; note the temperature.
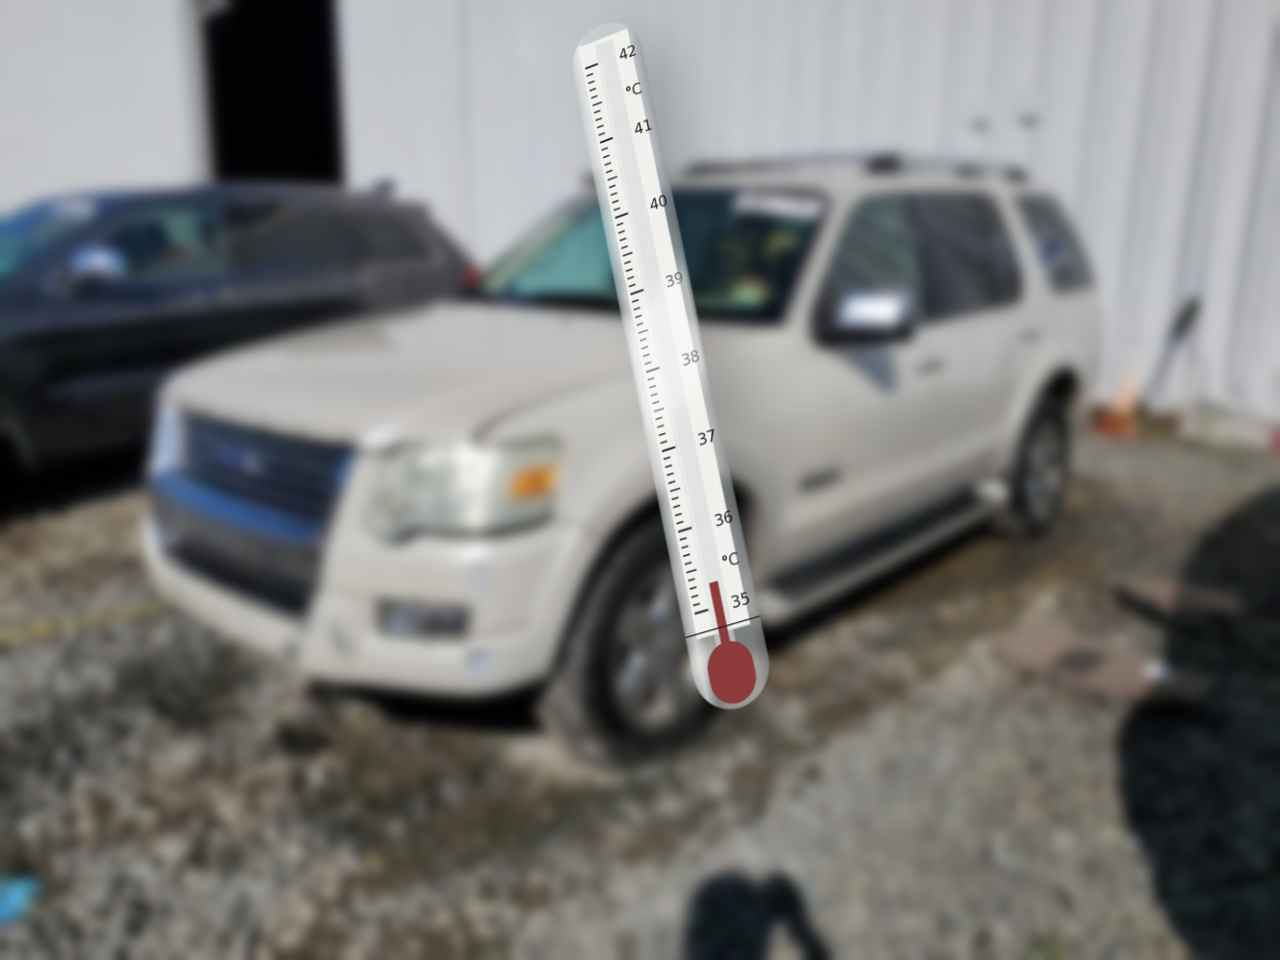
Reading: 35.3 °C
